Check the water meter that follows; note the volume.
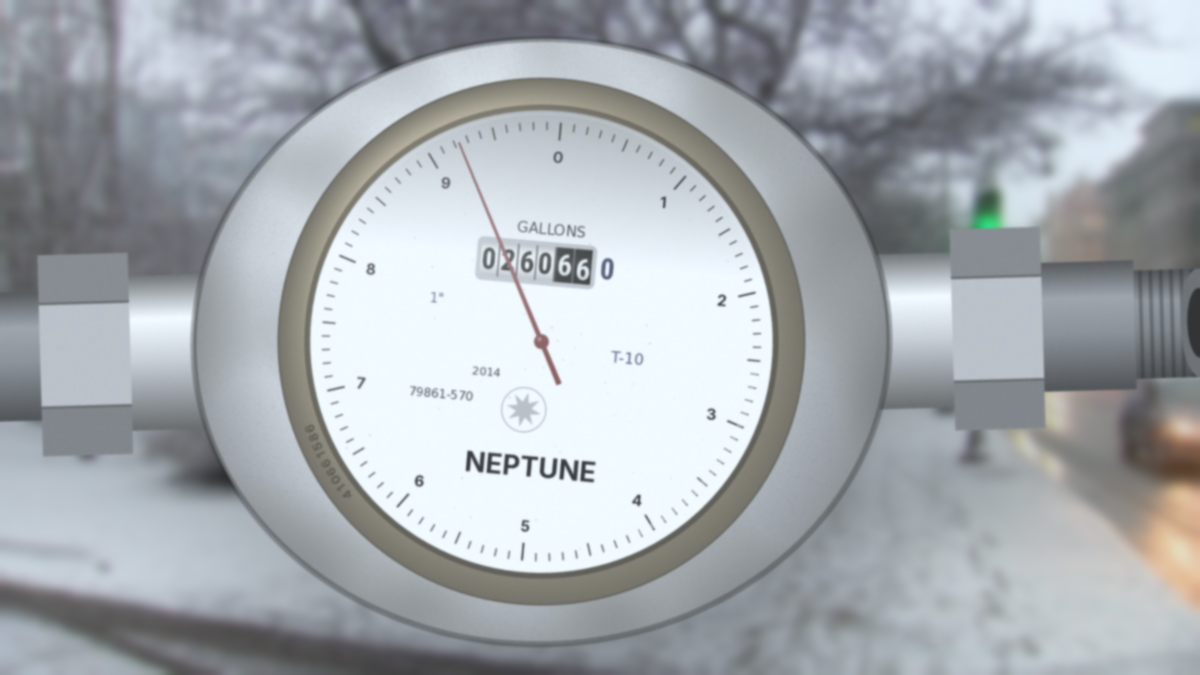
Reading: 260659.2 gal
